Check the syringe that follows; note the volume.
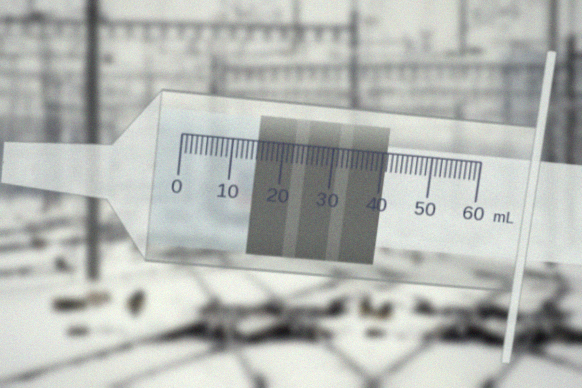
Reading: 15 mL
